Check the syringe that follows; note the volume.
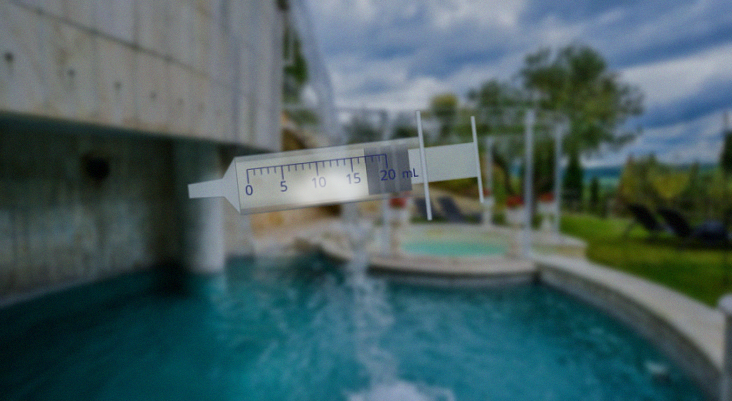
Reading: 17 mL
